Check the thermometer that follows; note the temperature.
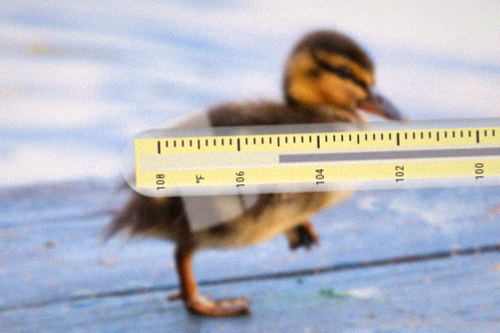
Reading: 105 °F
